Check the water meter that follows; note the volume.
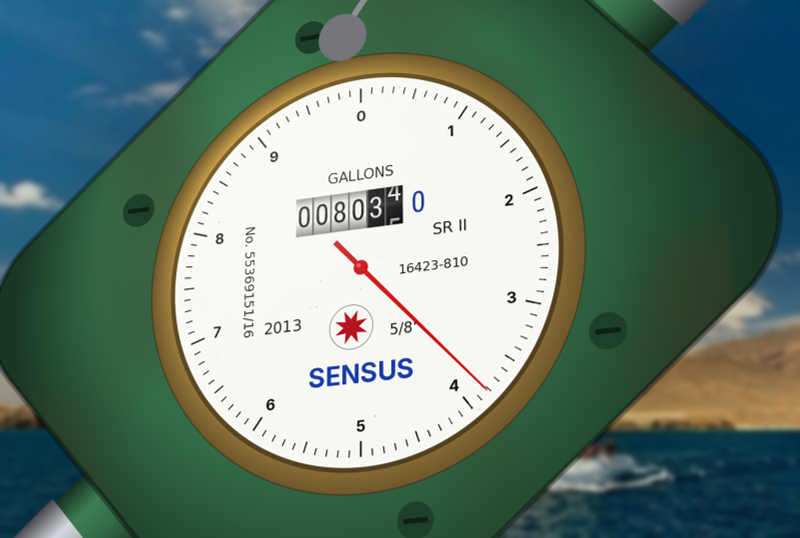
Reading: 80343.8 gal
